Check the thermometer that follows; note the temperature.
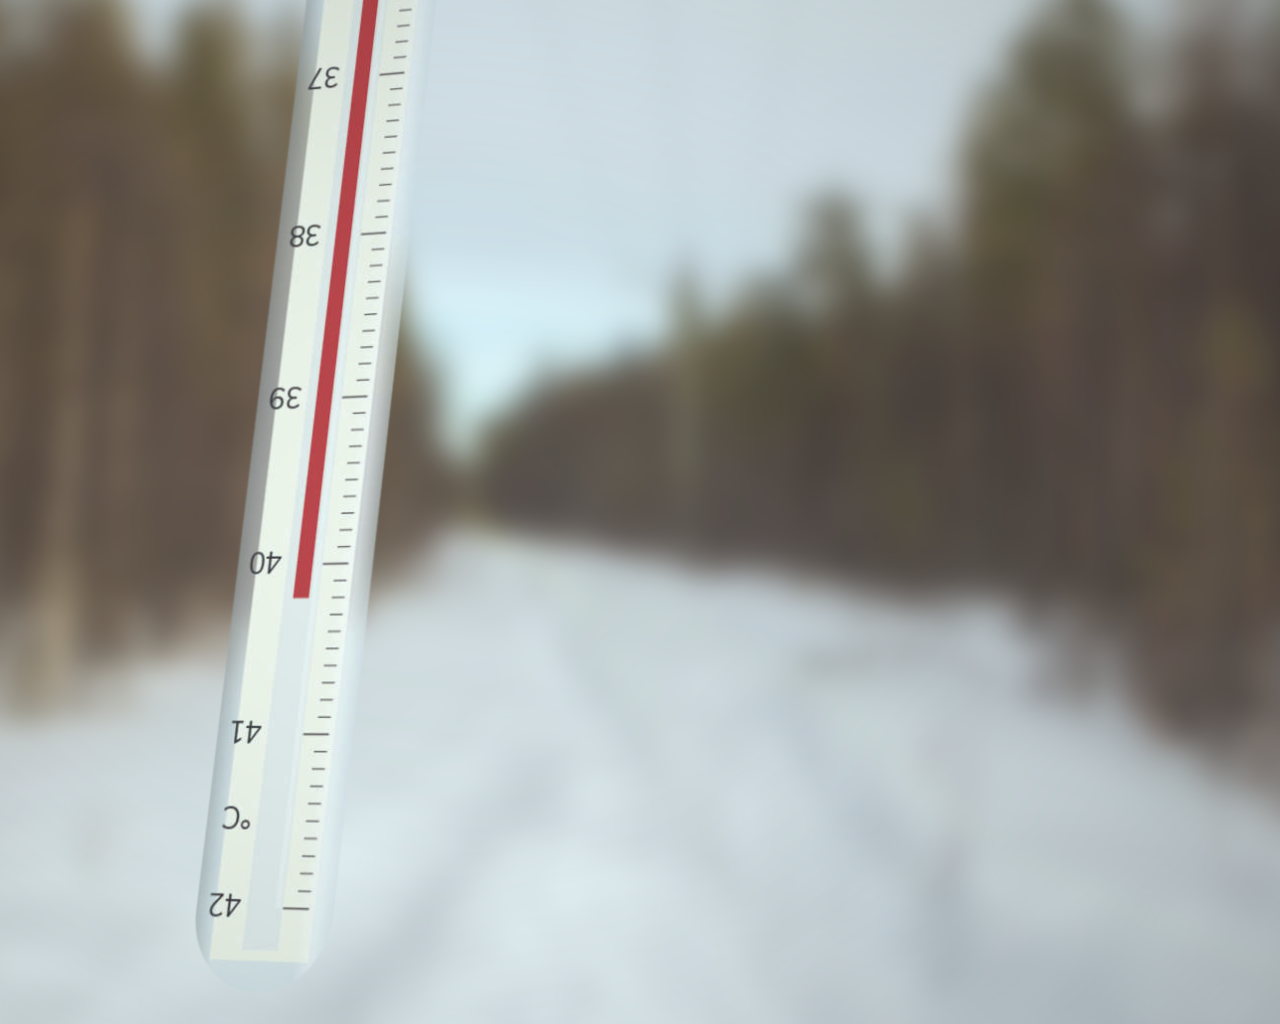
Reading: 40.2 °C
